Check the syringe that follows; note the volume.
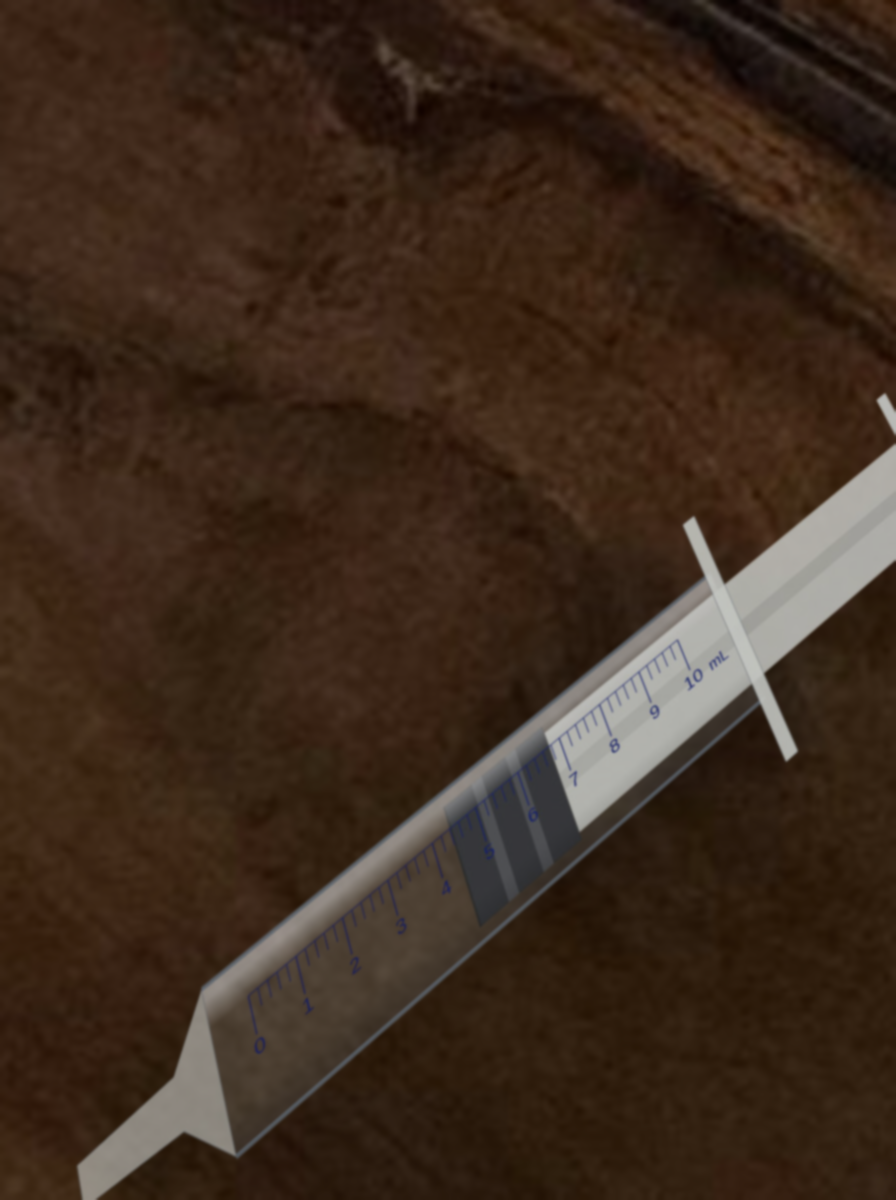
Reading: 4.4 mL
